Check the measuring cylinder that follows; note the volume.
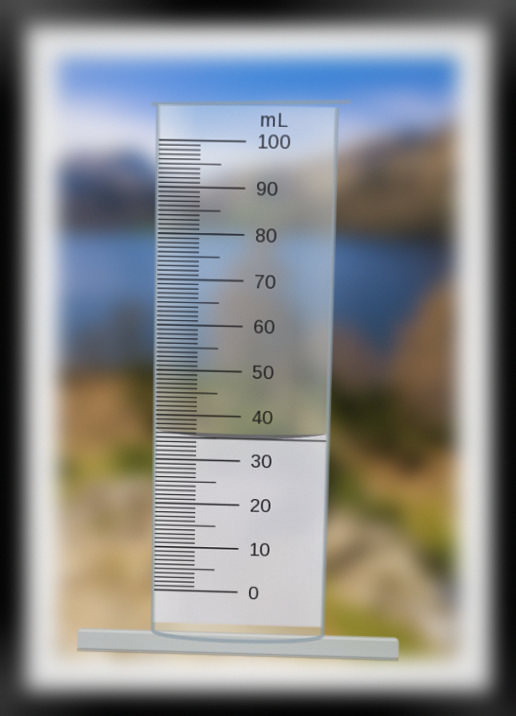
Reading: 35 mL
